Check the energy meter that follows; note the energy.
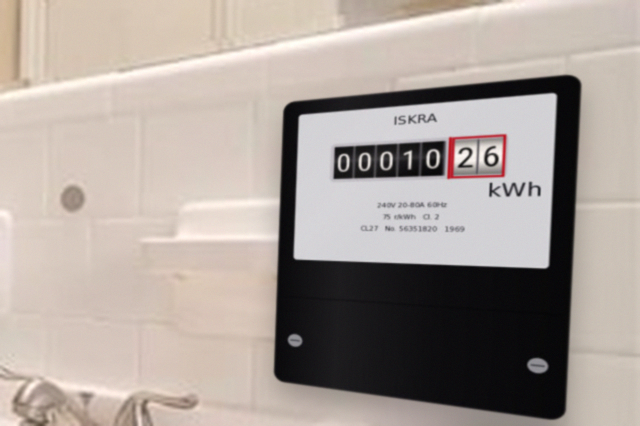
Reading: 10.26 kWh
